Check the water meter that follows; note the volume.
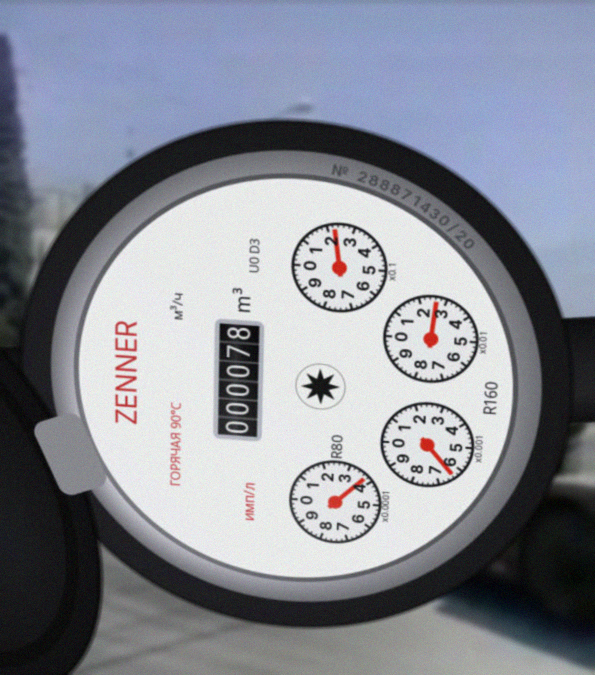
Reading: 78.2263 m³
